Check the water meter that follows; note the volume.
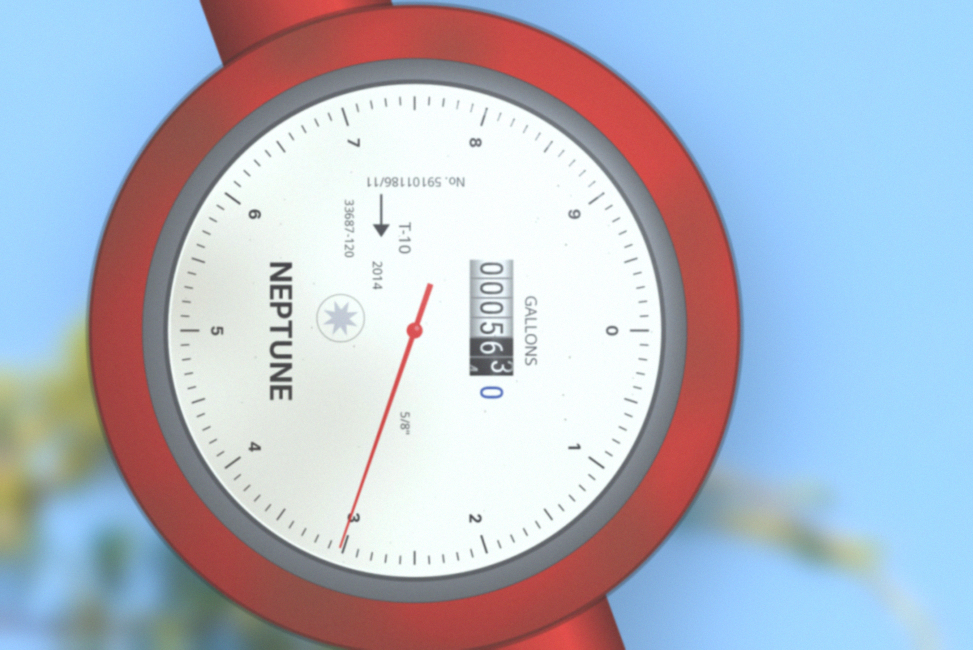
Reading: 5633.0 gal
